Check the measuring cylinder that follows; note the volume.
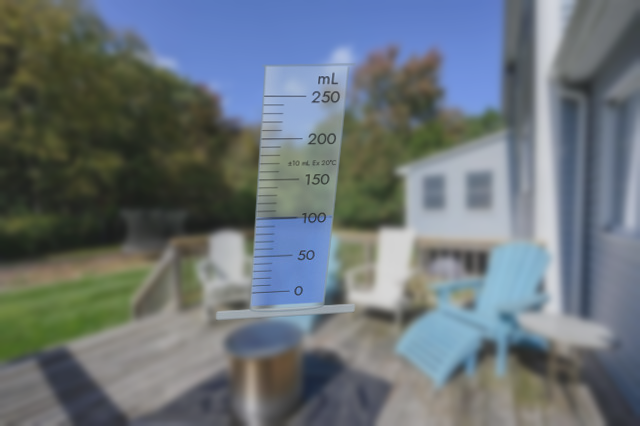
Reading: 100 mL
